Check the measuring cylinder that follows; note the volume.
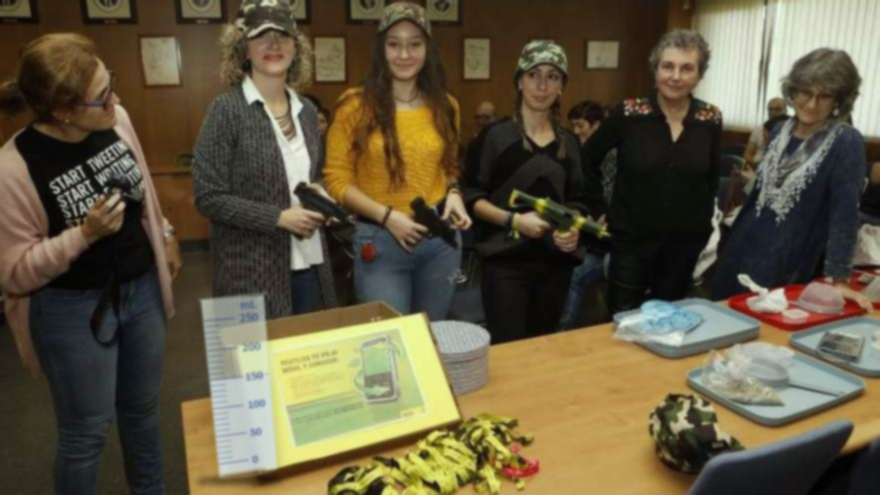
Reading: 150 mL
